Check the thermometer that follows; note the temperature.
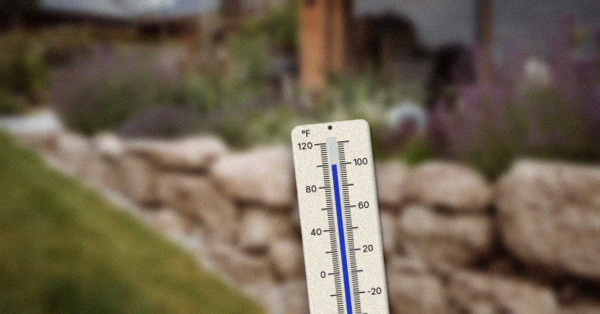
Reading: 100 °F
